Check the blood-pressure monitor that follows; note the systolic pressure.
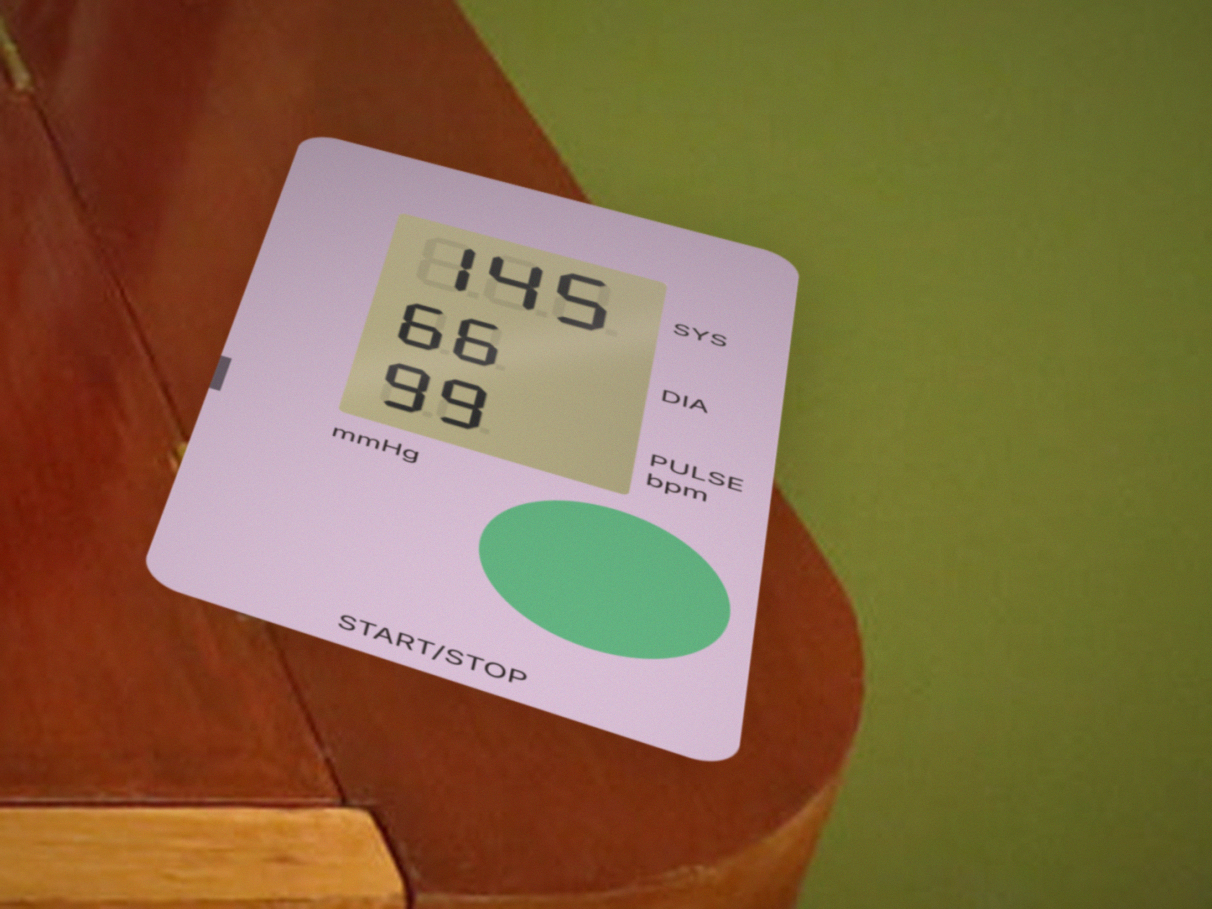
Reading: 145 mmHg
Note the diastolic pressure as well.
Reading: 66 mmHg
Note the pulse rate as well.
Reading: 99 bpm
